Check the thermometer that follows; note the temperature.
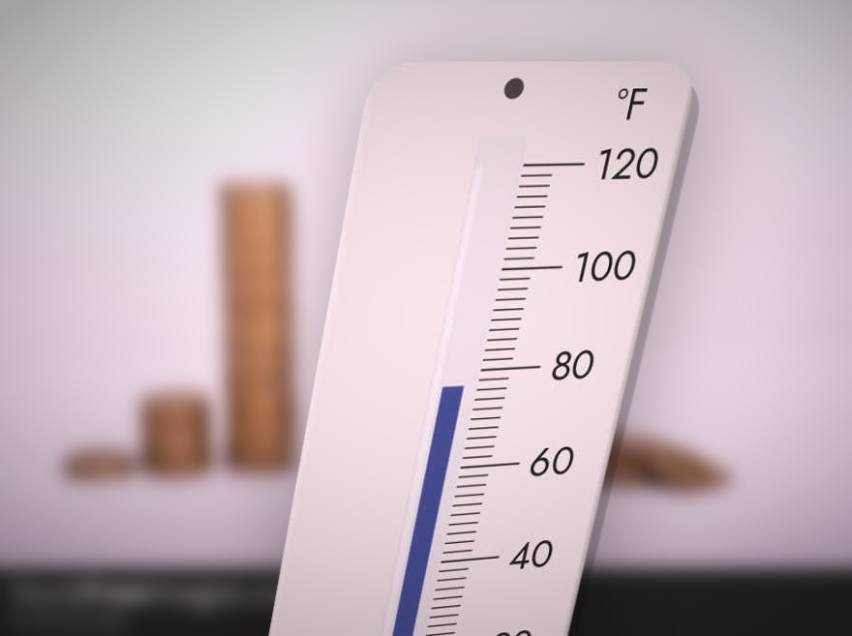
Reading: 77 °F
